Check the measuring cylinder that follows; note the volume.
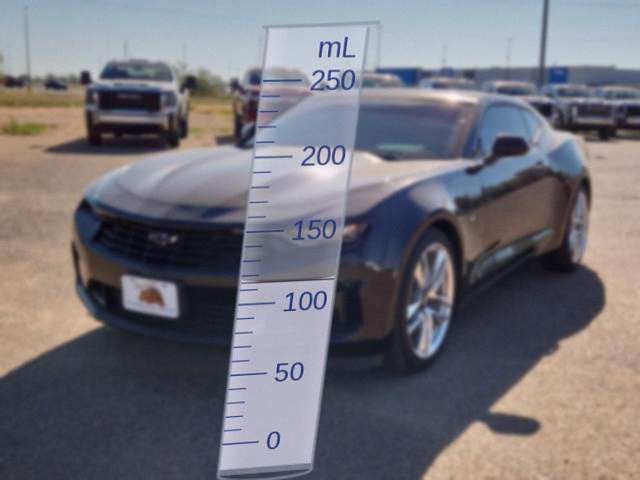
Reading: 115 mL
